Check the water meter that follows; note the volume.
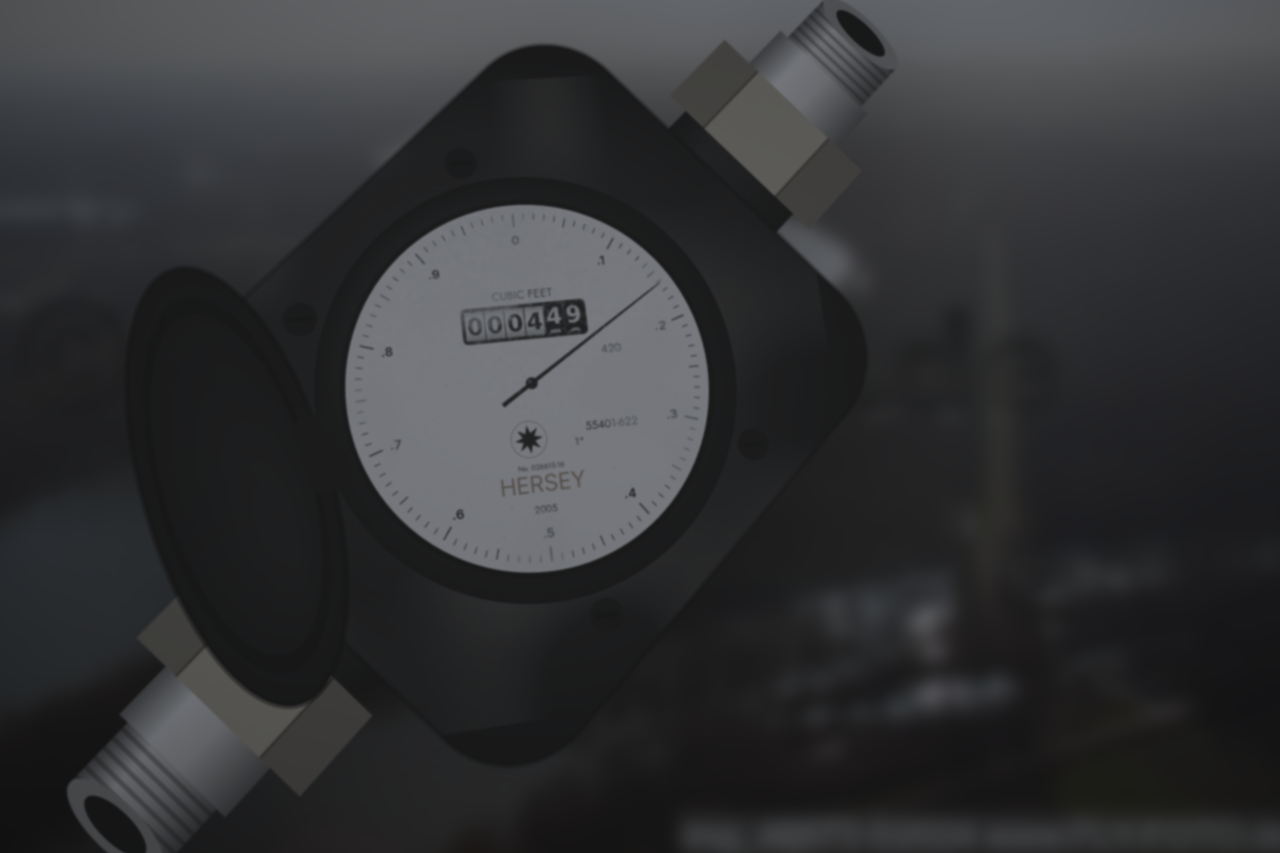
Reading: 449.16 ft³
